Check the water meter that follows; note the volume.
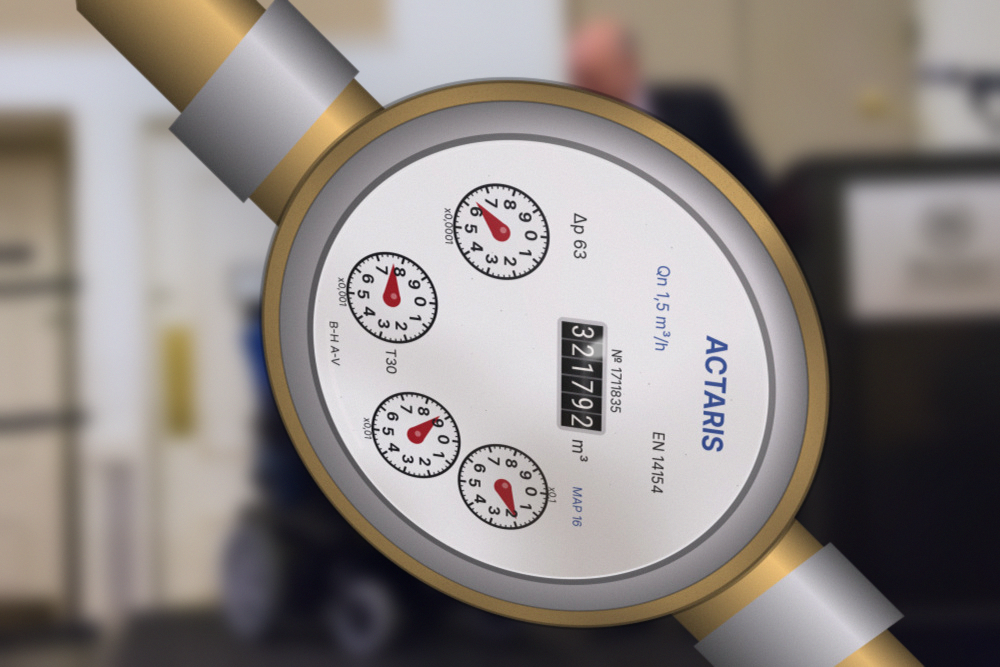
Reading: 321792.1876 m³
